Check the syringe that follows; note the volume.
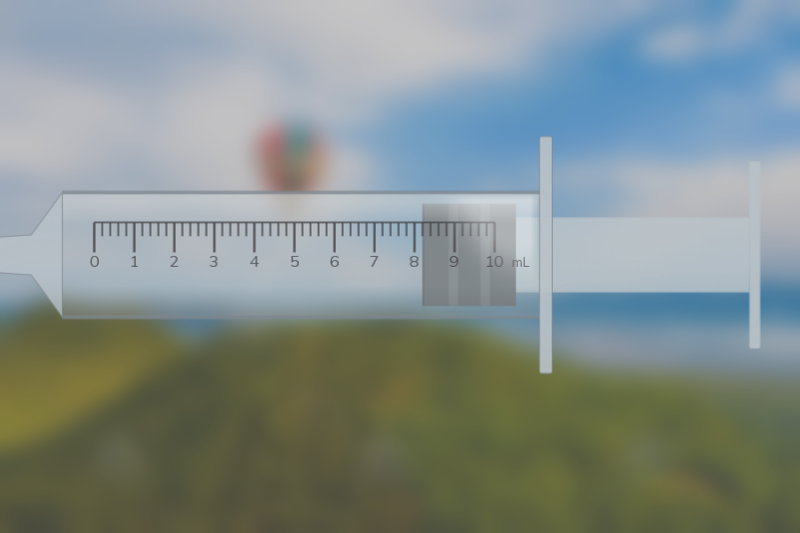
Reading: 8.2 mL
